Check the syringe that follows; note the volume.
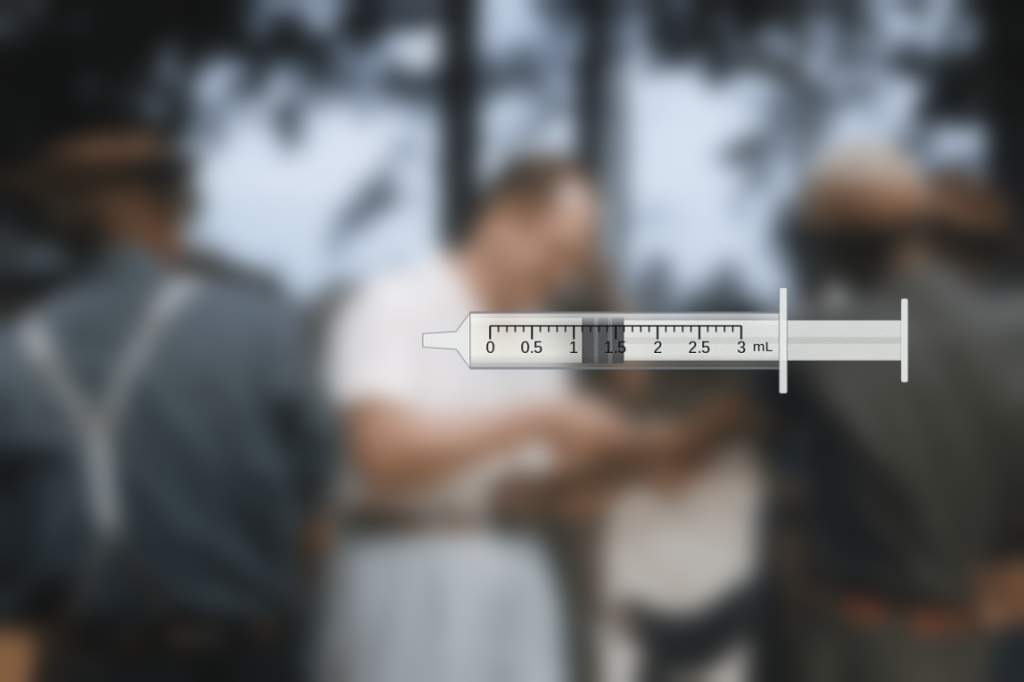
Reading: 1.1 mL
